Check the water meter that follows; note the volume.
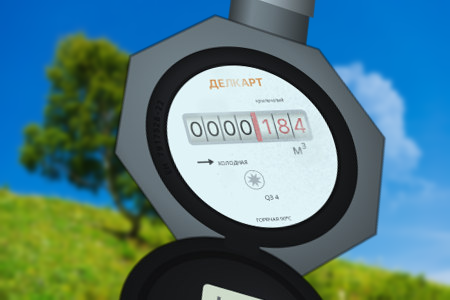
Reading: 0.184 m³
